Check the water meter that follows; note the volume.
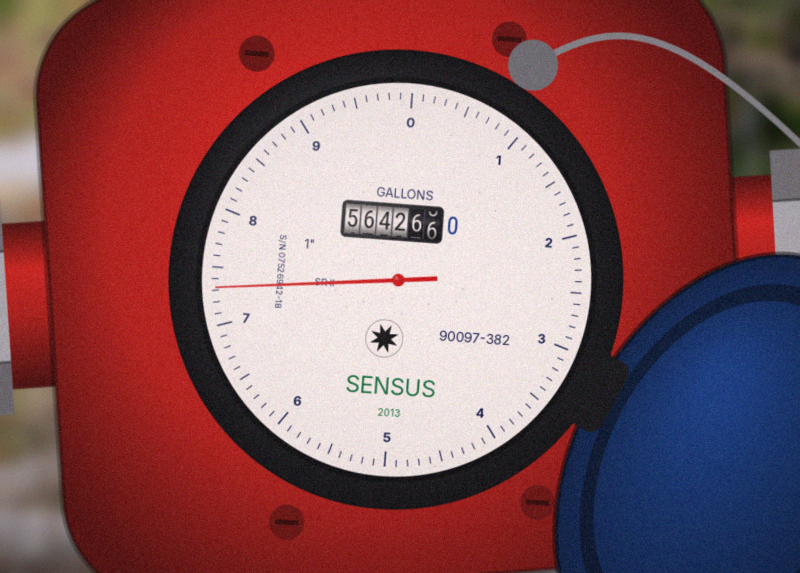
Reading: 5642657.3 gal
